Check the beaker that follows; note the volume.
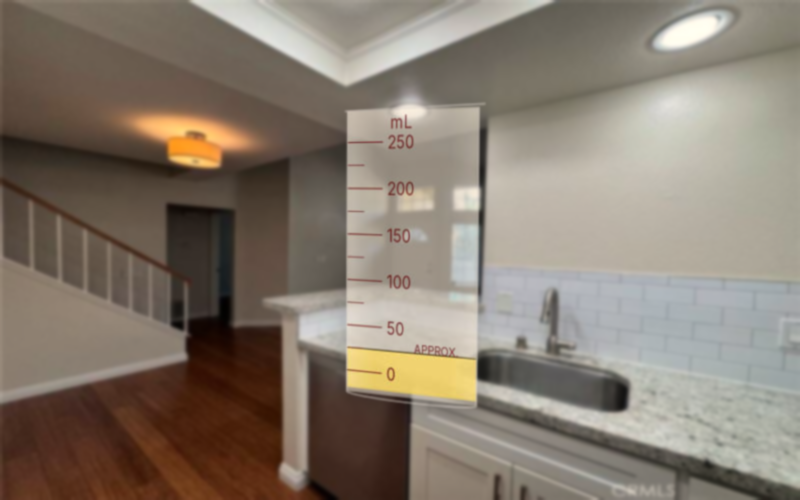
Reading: 25 mL
